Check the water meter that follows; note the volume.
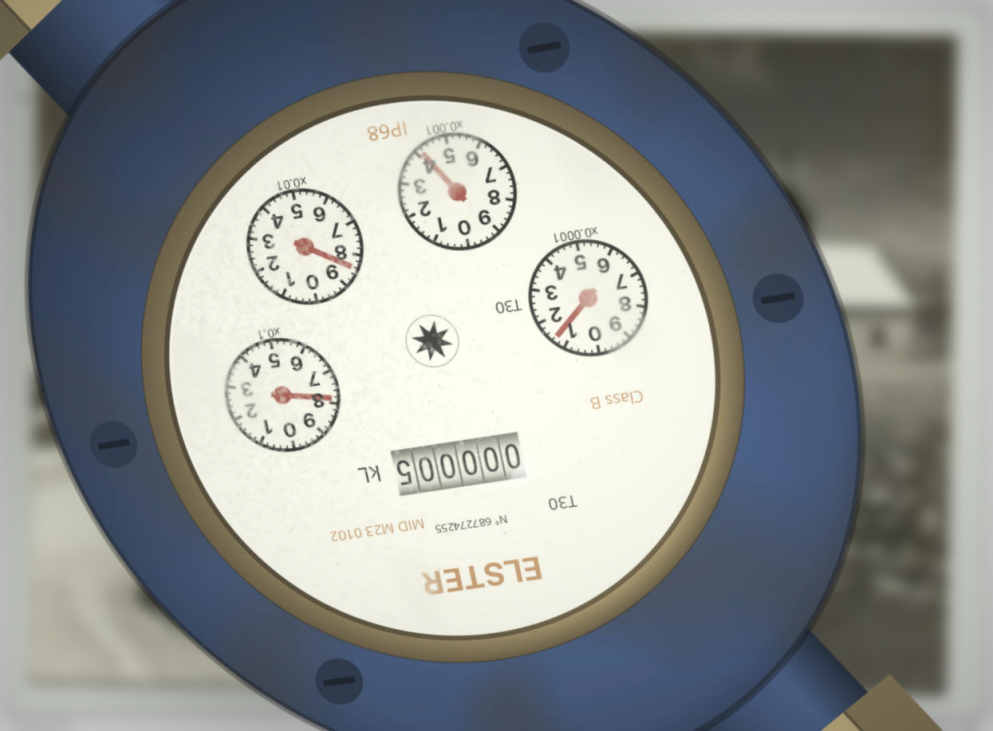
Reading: 5.7841 kL
